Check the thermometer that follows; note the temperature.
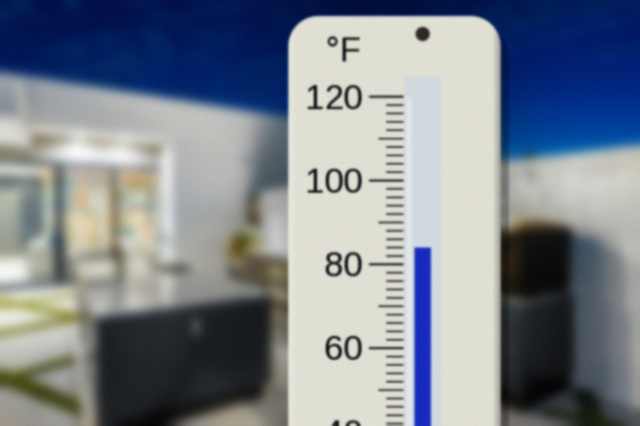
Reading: 84 °F
